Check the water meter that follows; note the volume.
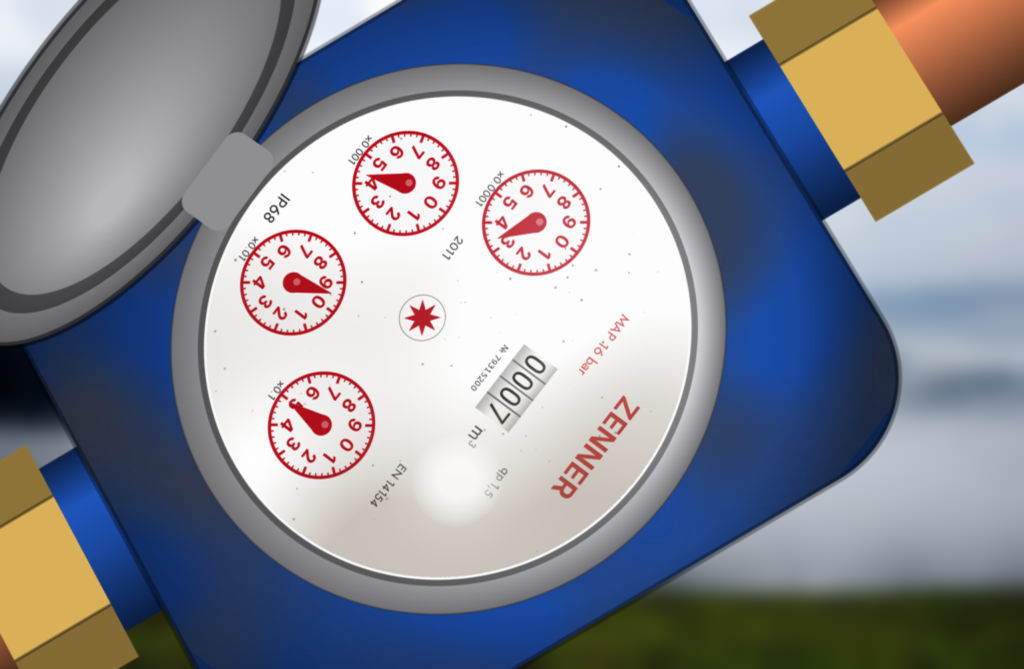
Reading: 7.4943 m³
